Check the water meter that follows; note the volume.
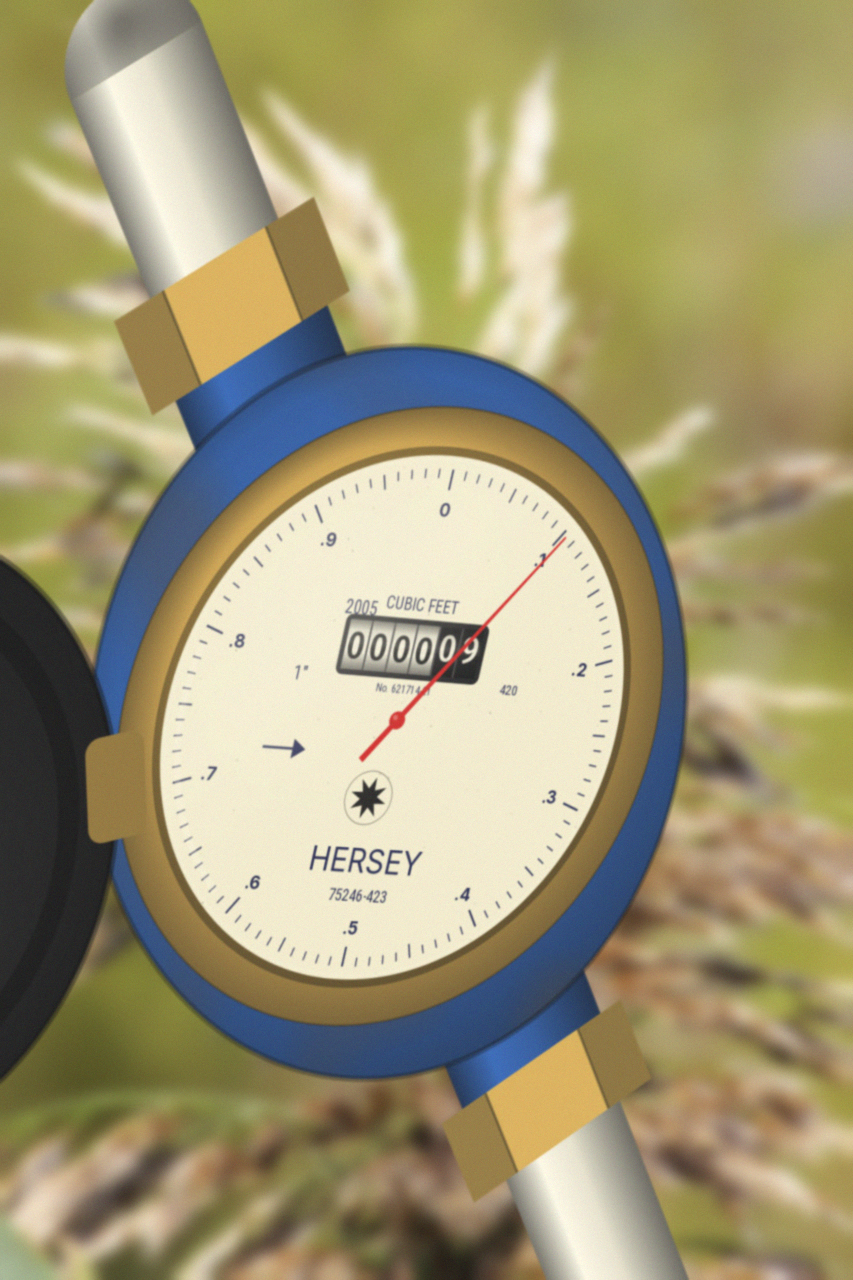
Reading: 9.10 ft³
